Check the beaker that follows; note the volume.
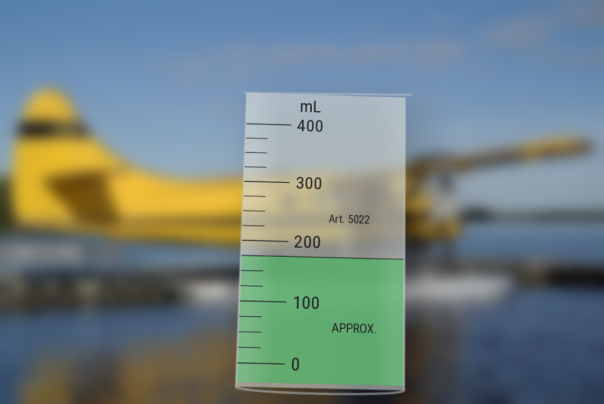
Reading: 175 mL
